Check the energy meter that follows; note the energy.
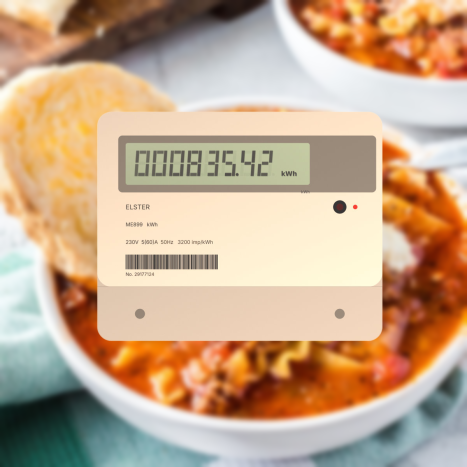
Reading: 835.42 kWh
